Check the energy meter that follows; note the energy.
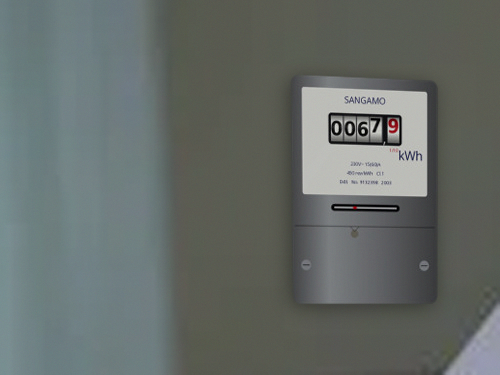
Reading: 67.9 kWh
